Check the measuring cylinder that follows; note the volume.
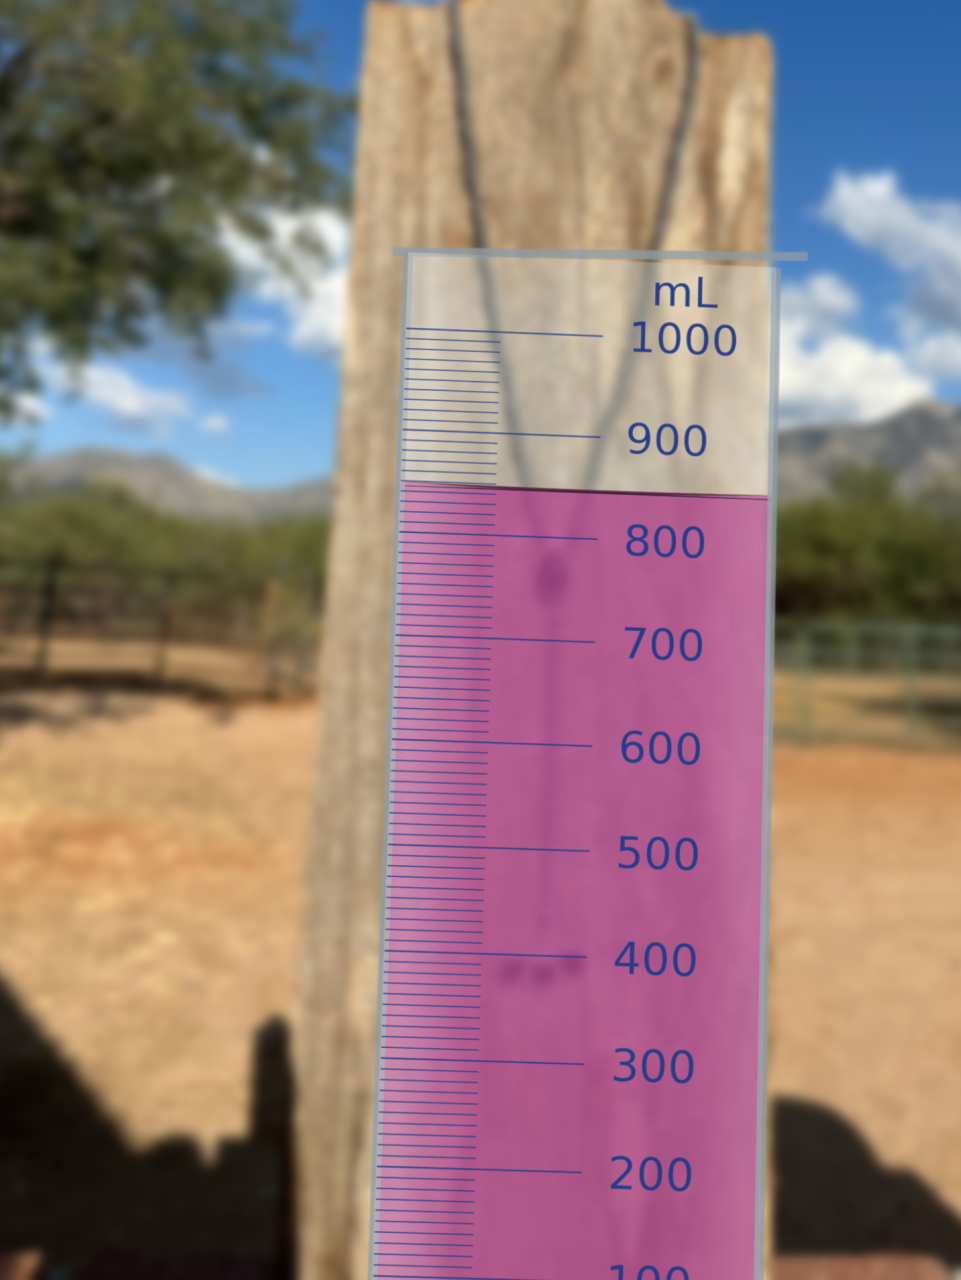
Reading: 845 mL
